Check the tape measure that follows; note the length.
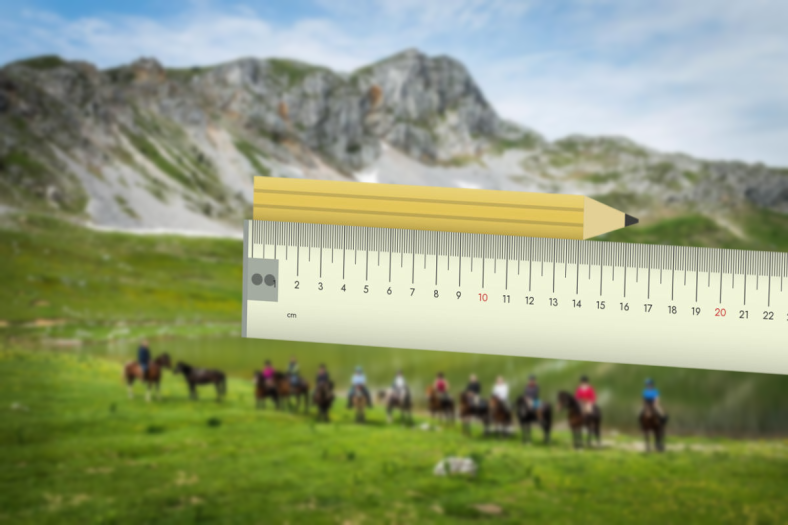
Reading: 16.5 cm
